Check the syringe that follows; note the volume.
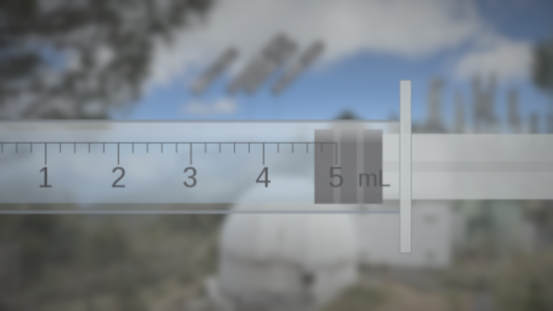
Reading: 4.7 mL
